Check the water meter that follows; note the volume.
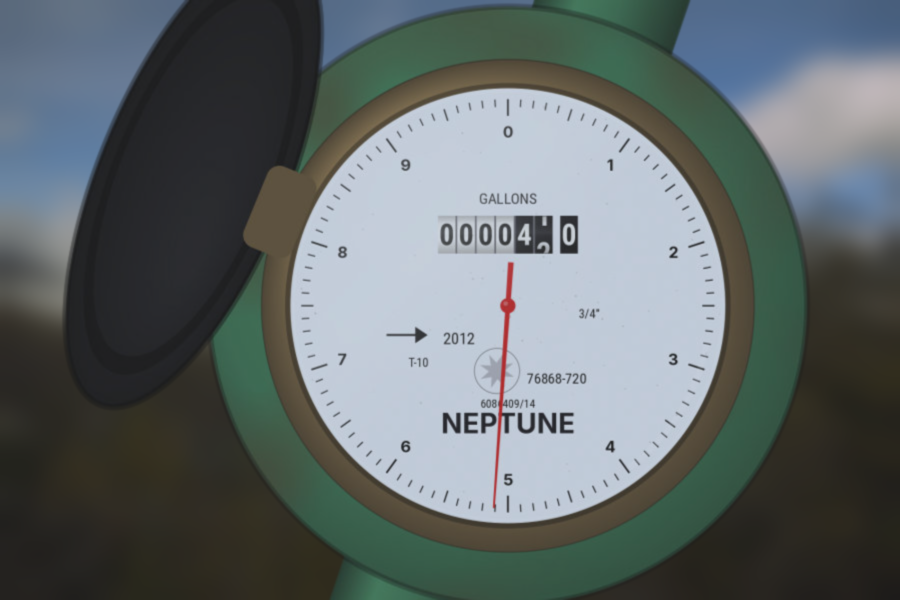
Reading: 415.1 gal
